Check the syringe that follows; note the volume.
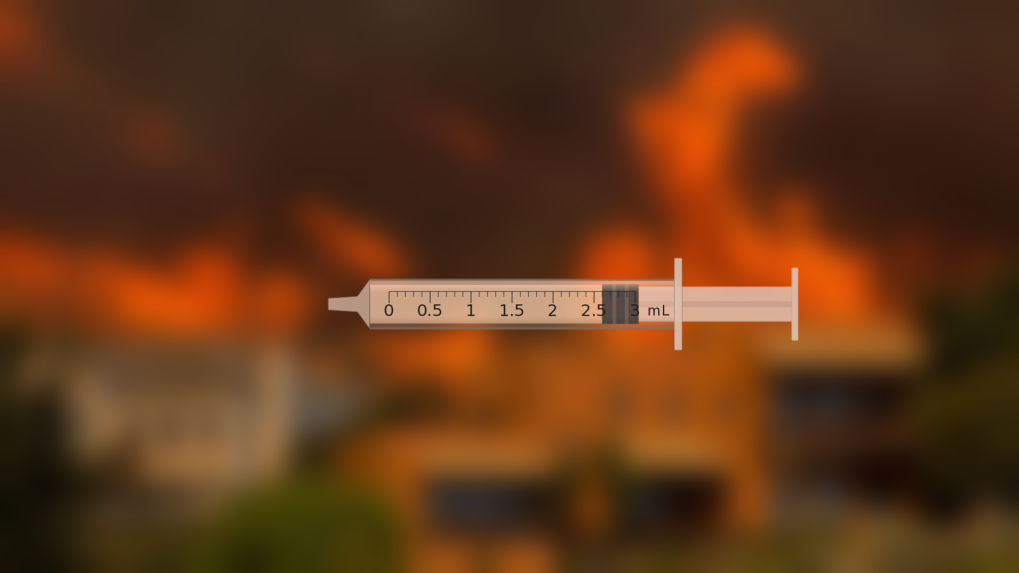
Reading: 2.6 mL
